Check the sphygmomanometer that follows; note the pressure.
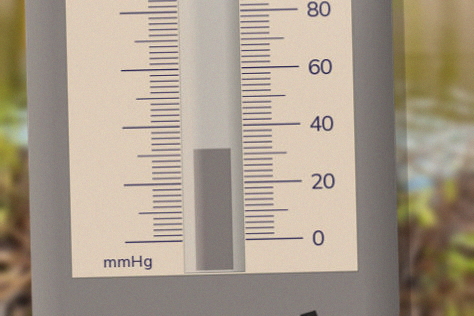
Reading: 32 mmHg
